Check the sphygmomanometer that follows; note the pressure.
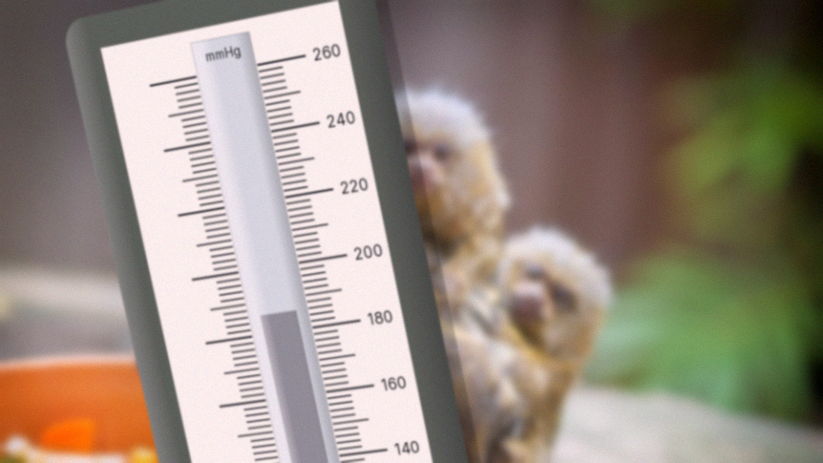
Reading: 186 mmHg
